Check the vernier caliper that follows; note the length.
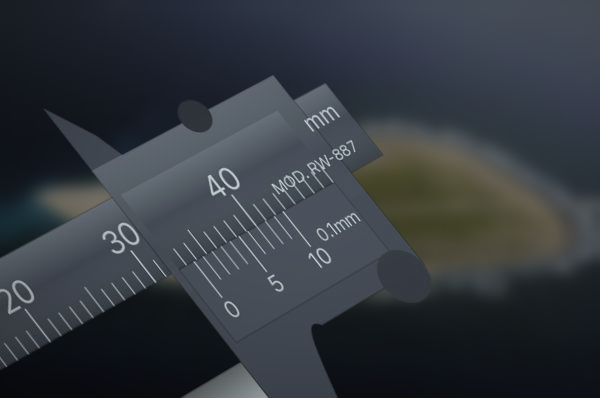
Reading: 33.7 mm
